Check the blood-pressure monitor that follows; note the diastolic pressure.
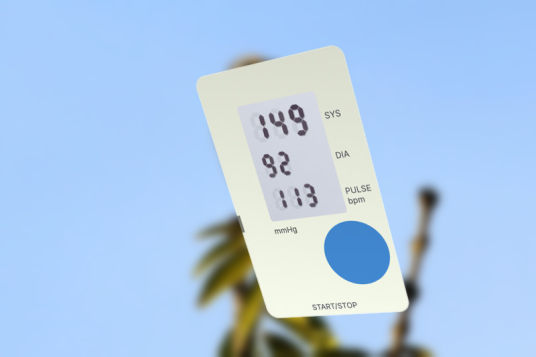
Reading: 92 mmHg
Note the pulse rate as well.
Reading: 113 bpm
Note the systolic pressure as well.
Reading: 149 mmHg
